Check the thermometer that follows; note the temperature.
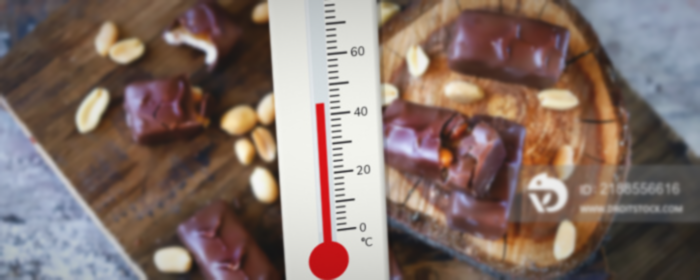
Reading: 44 °C
